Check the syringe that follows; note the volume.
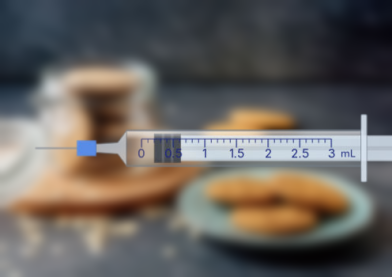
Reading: 0.2 mL
